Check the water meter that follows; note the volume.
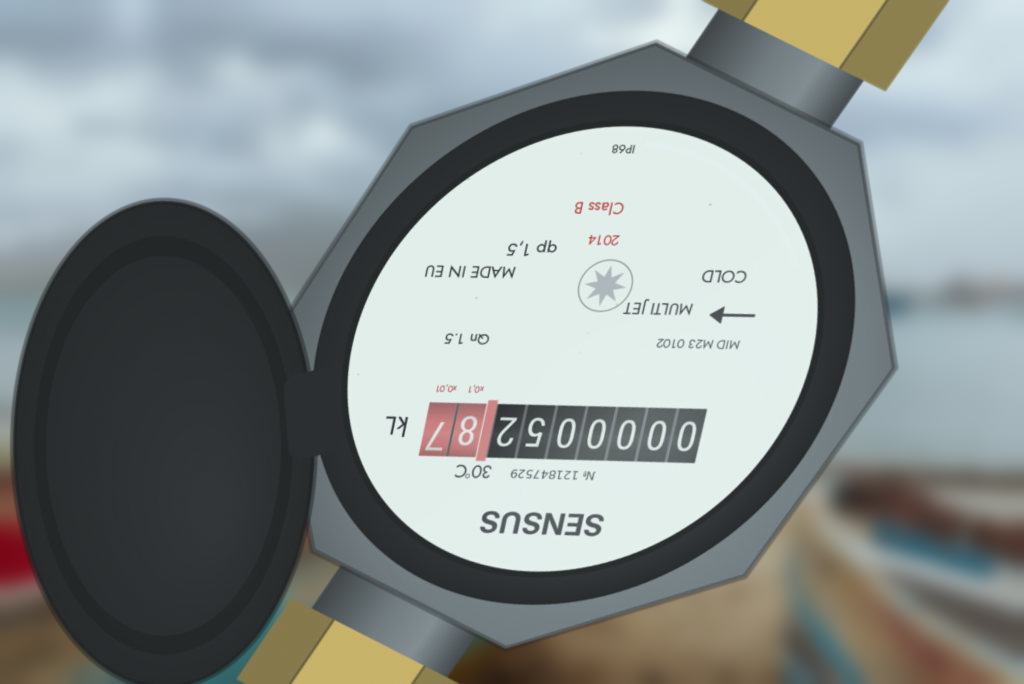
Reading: 52.87 kL
